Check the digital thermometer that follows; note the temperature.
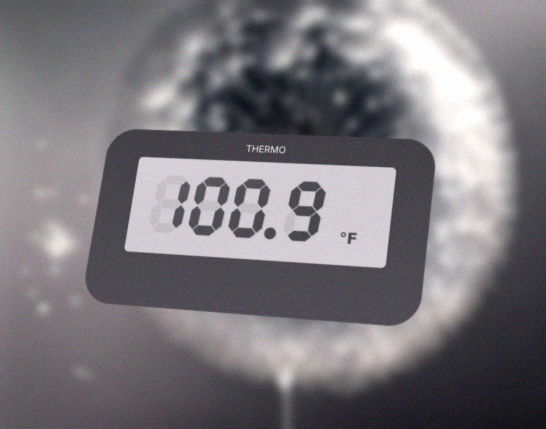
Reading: 100.9 °F
